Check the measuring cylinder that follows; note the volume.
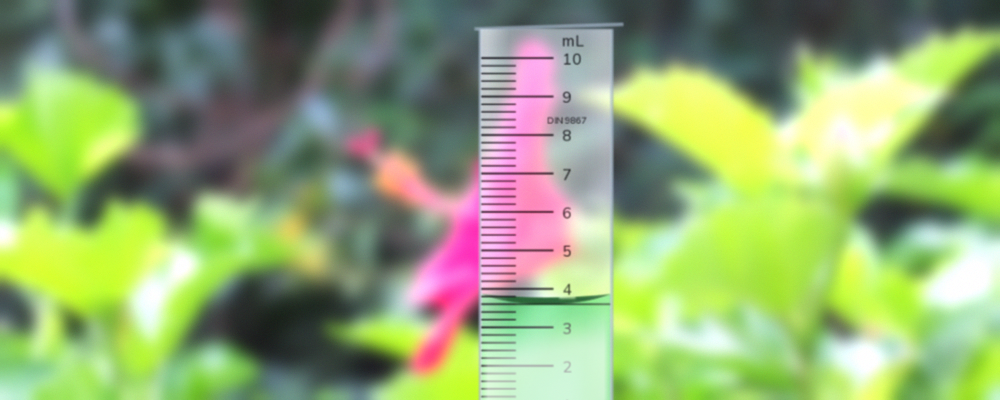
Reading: 3.6 mL
